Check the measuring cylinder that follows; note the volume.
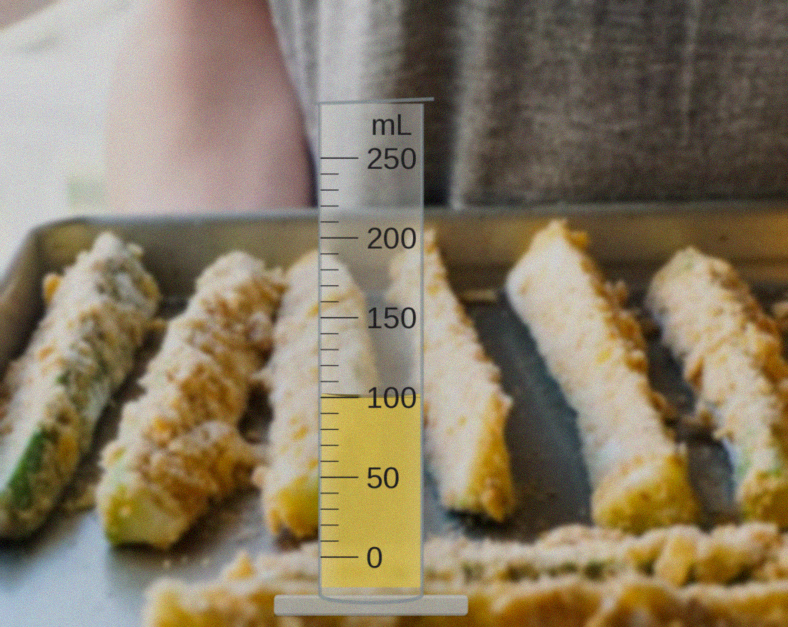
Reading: 100 mL
